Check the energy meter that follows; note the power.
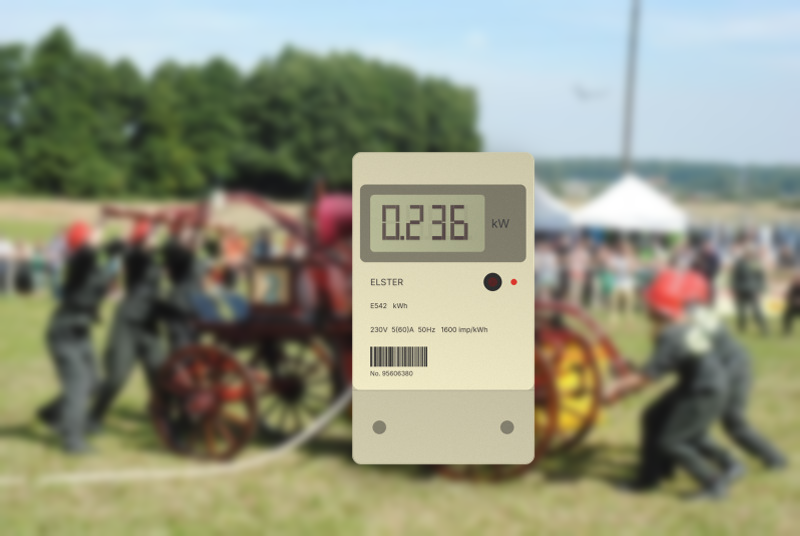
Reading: 0.236 kW
